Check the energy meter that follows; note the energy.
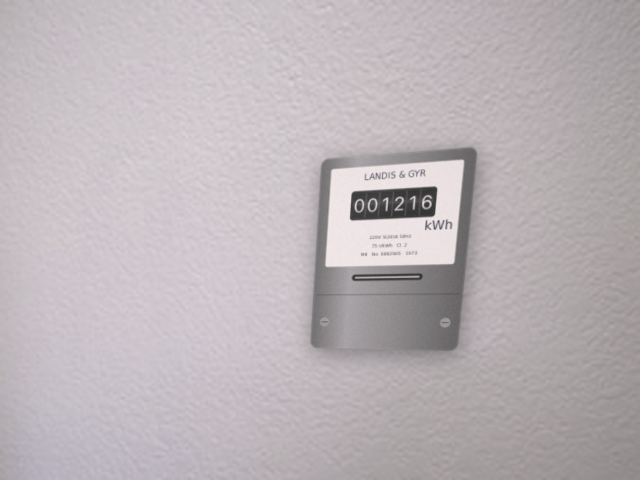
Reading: 1216 kWh
